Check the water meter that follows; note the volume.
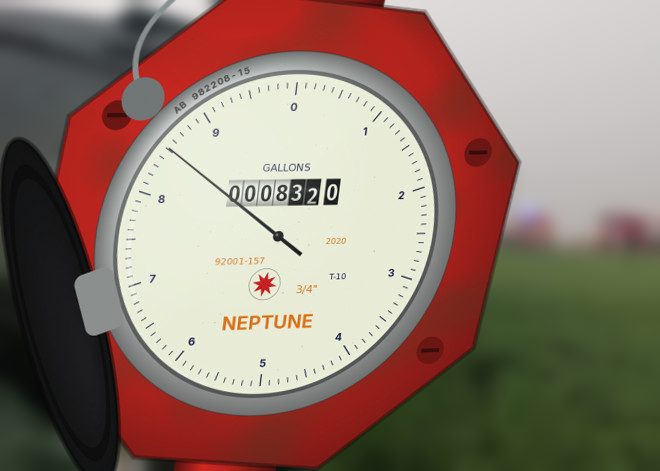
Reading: 8318.5 gal
